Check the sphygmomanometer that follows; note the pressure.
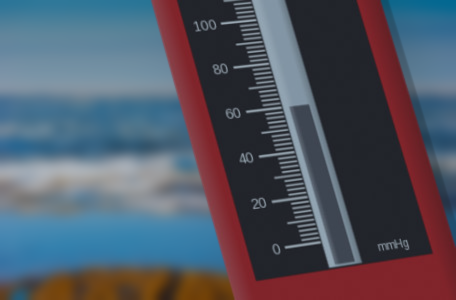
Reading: 60 mmHg
